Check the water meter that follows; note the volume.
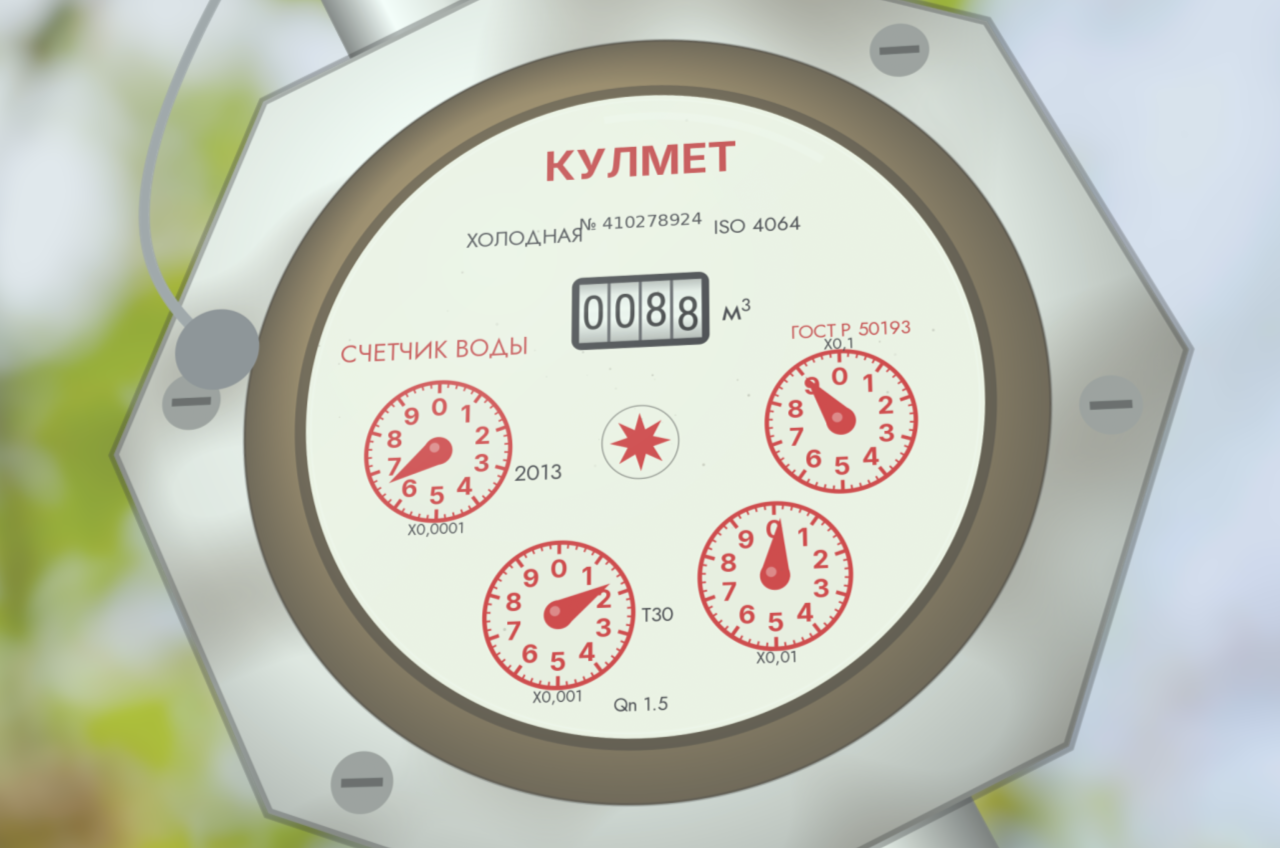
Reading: 87.9016 m³
